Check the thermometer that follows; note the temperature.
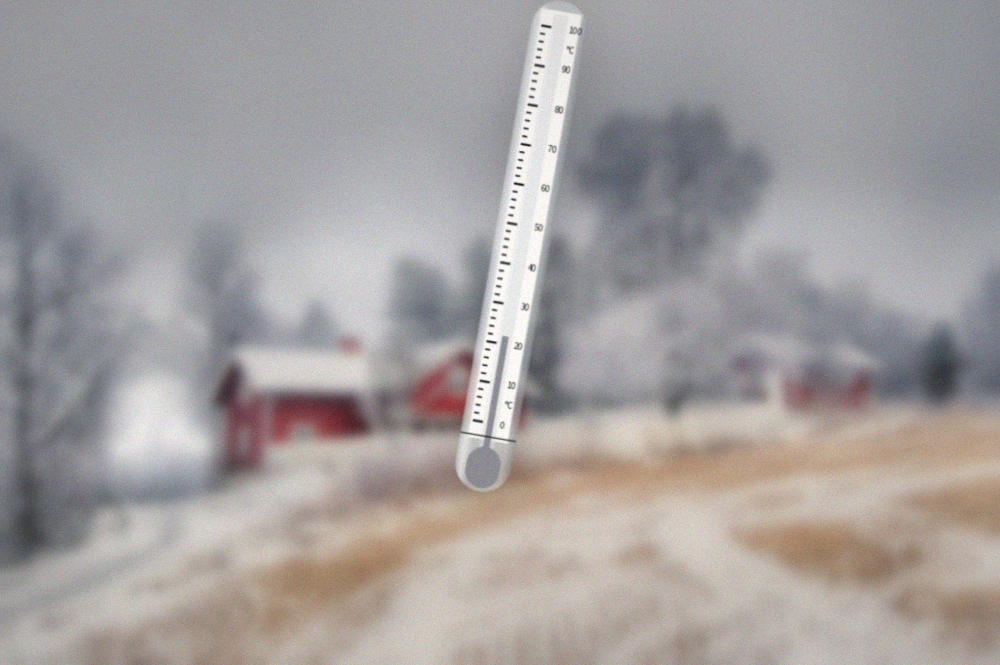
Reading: 22 °C
